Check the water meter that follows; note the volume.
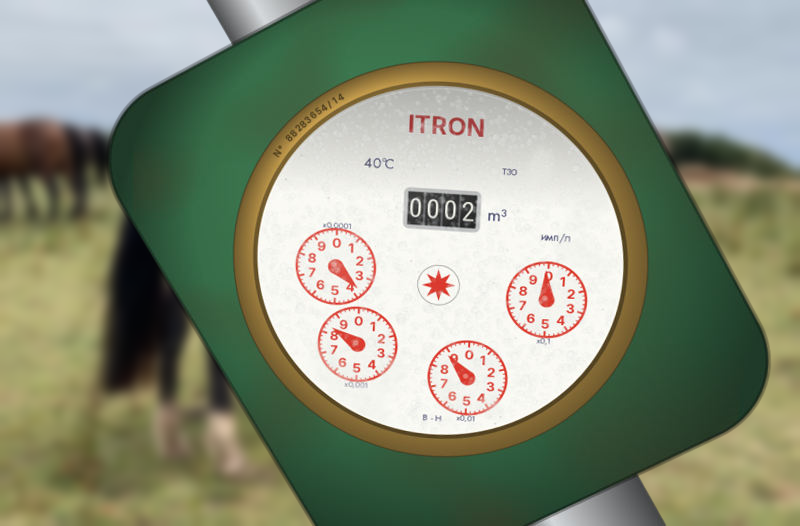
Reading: 1.9883 m³
